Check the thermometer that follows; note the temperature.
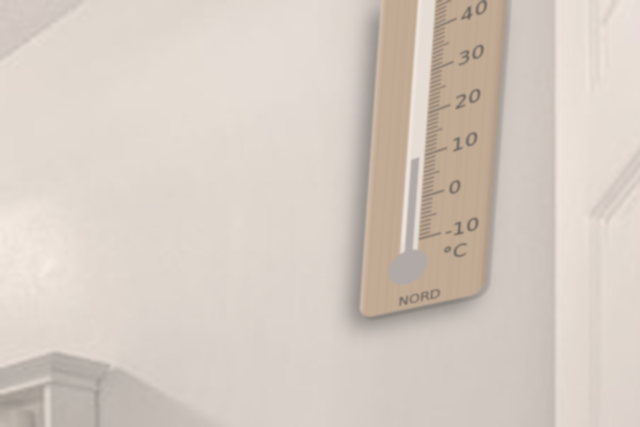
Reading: 10 °C
